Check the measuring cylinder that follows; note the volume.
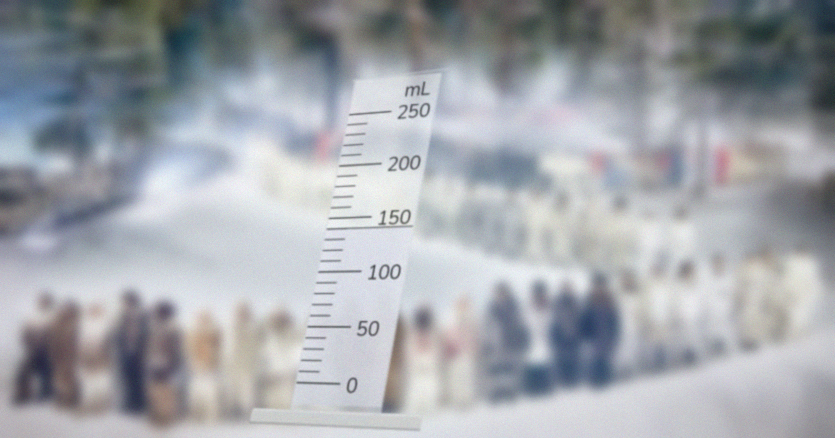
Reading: 140 mL
